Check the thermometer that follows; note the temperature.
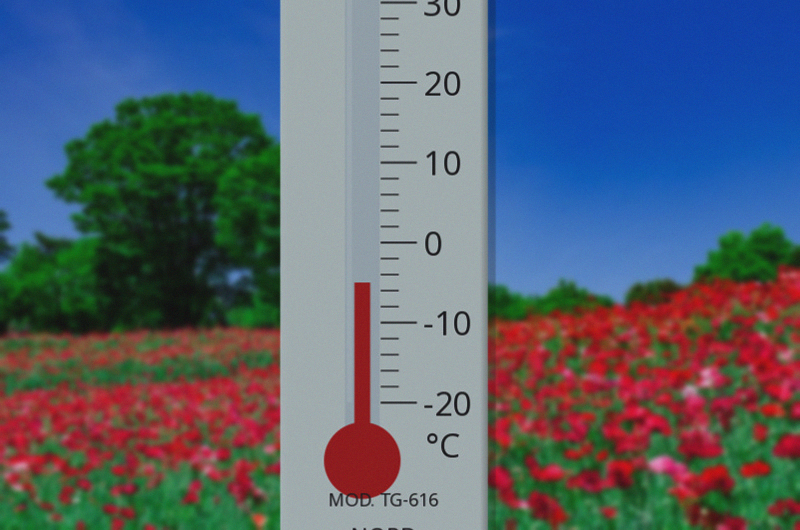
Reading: -5 °C
